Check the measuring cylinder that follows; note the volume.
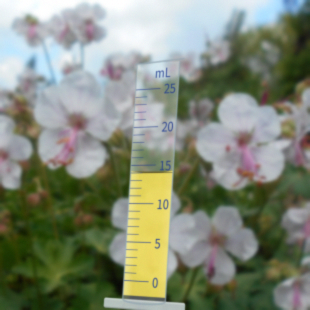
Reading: 14 mL
